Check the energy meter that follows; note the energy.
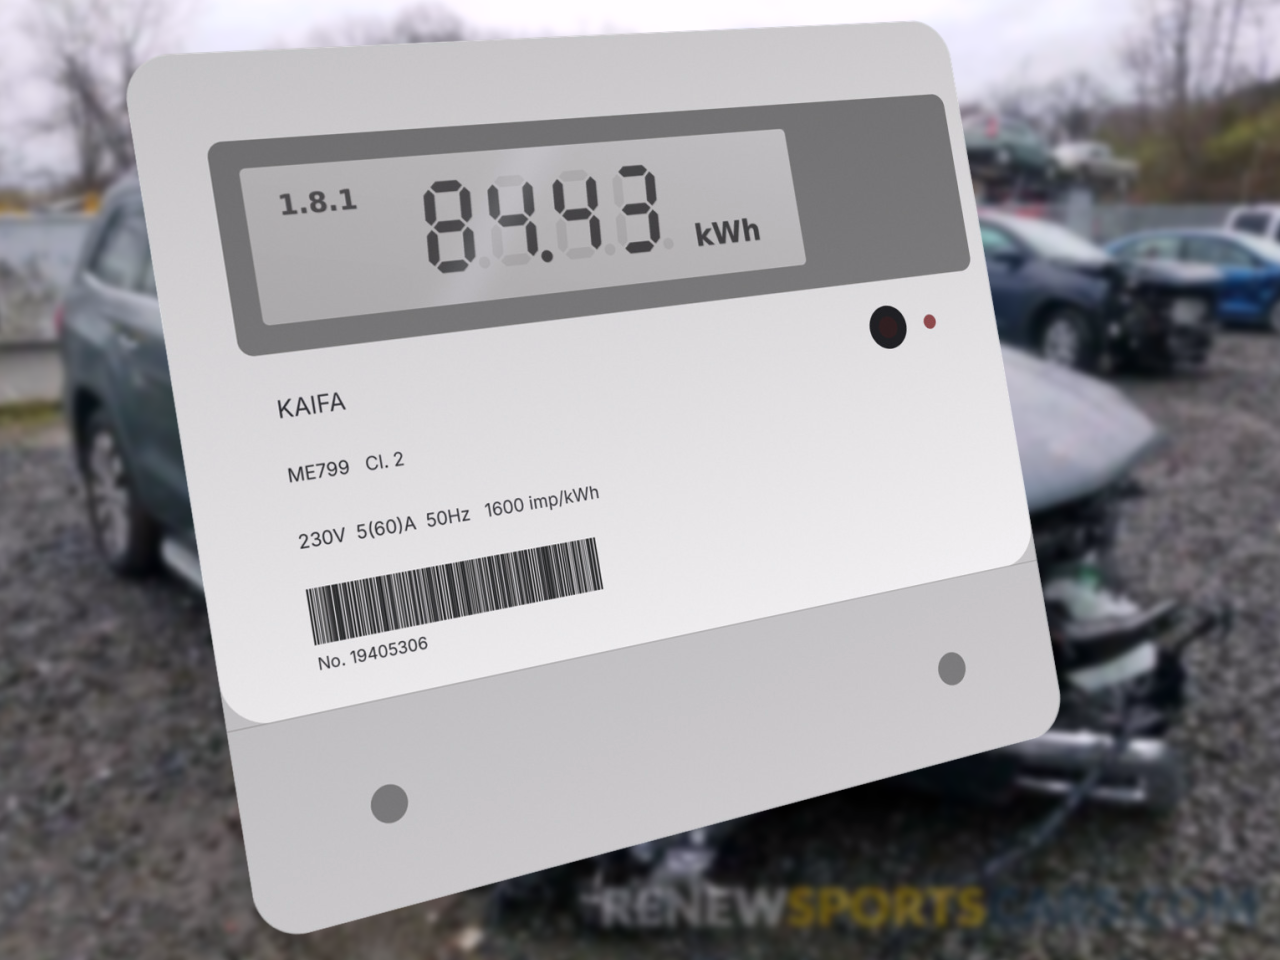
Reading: 84.43 kWh
